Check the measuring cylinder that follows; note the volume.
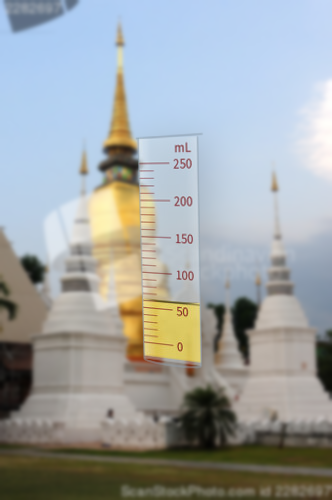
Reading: 60 mL
